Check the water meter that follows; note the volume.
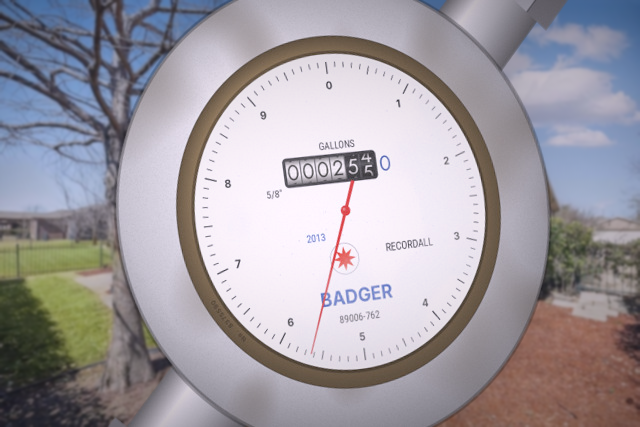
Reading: 2545.6 gal
